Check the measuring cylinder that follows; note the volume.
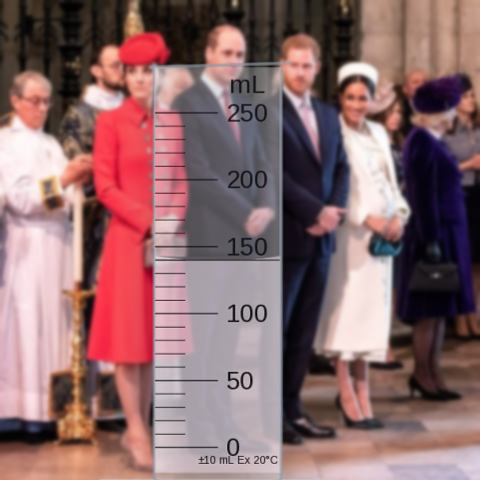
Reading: 140 mL
